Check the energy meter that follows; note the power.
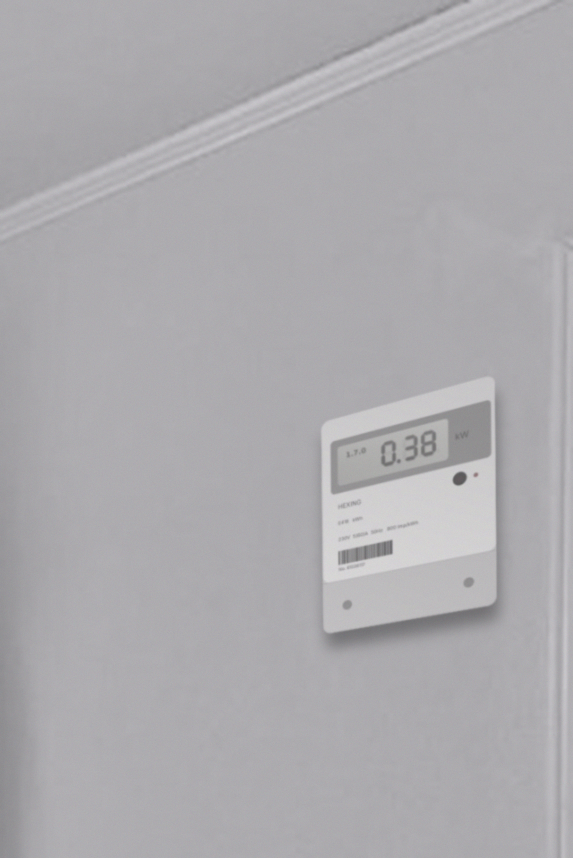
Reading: 0.38 kW
